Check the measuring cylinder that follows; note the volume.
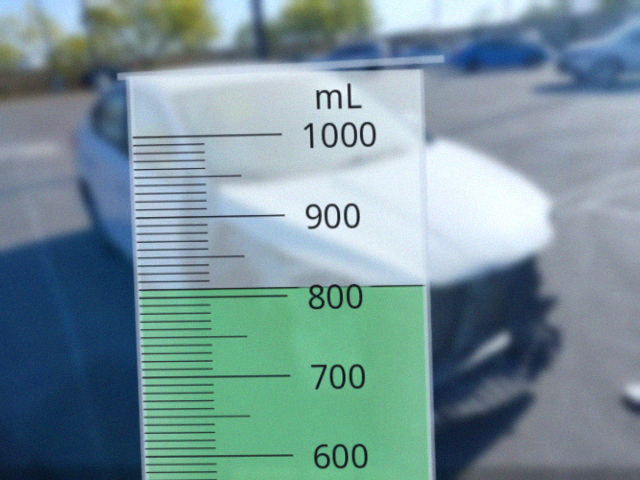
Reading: 810 mL
